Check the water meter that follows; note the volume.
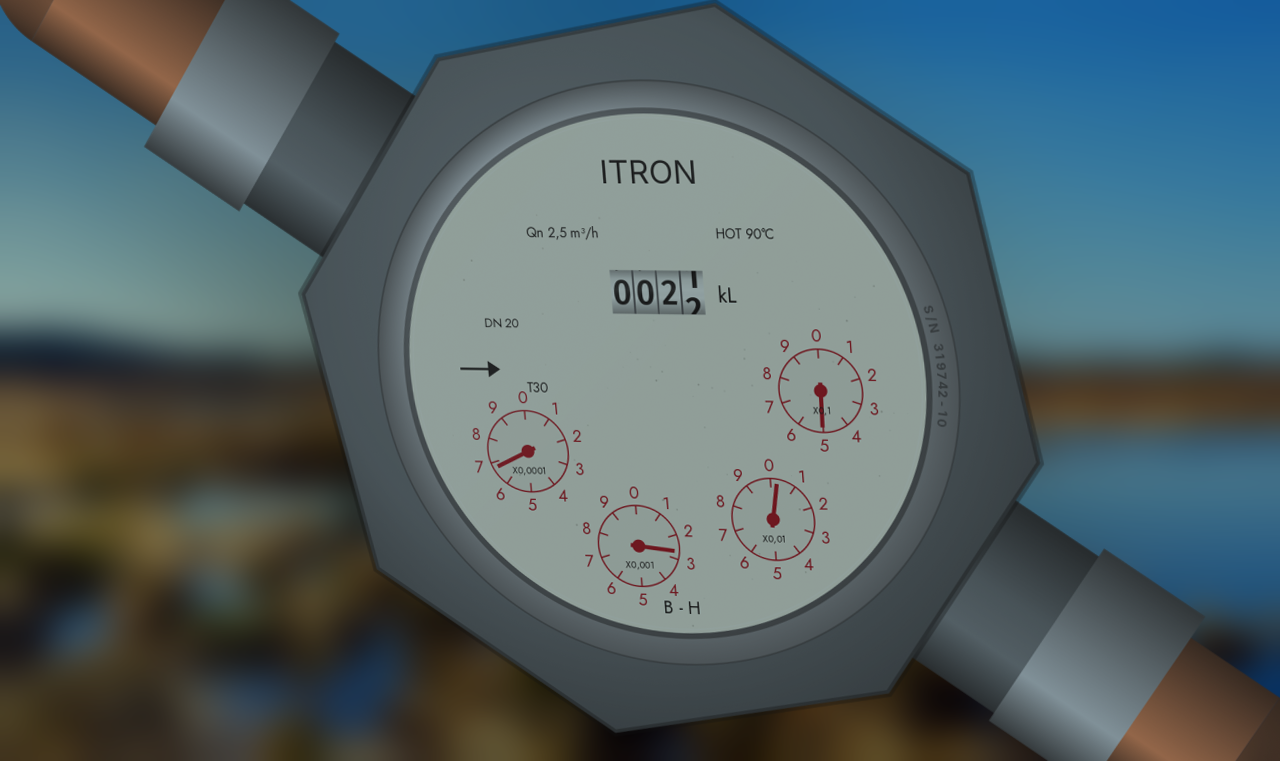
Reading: 21.5026 kL
